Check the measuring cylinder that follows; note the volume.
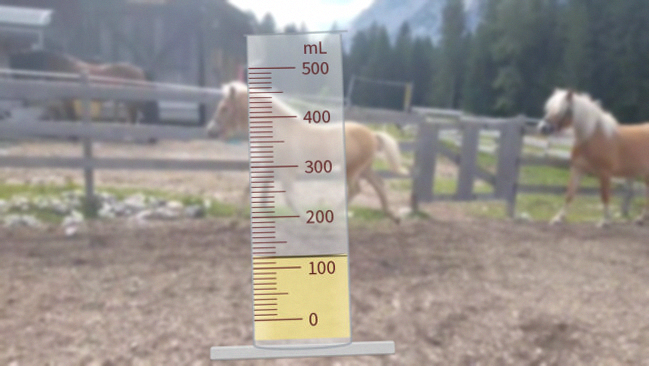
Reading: 120 mL
